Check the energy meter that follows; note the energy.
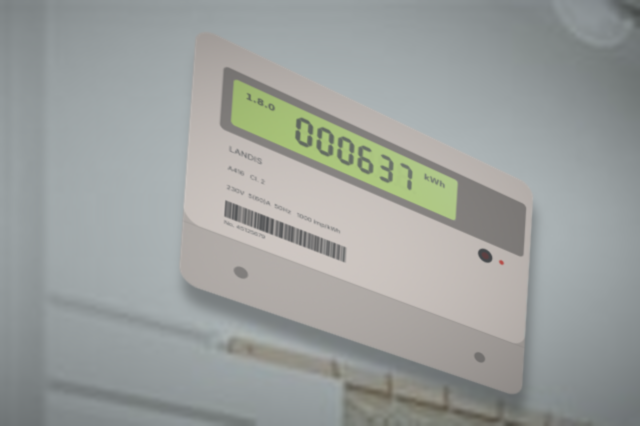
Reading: 637 kWh
